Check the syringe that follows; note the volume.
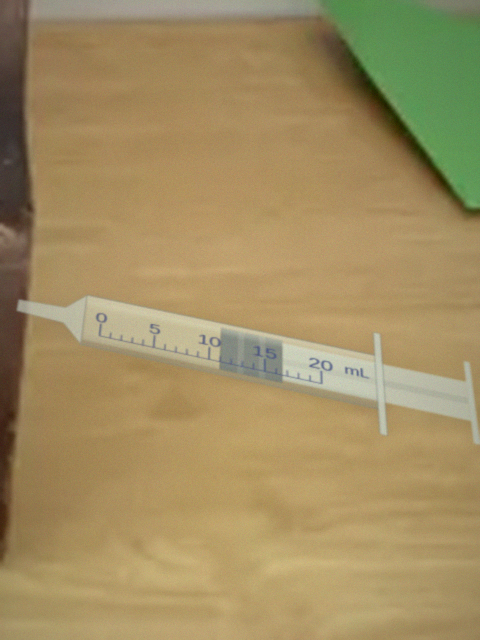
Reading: 11 mL
